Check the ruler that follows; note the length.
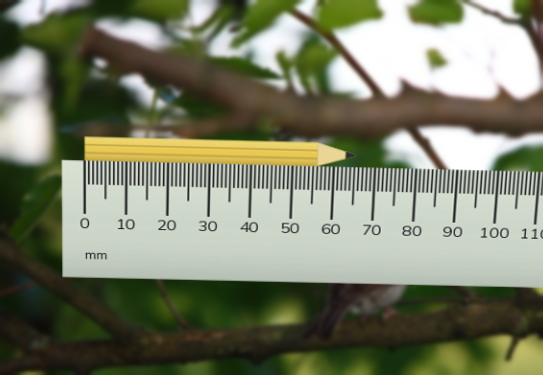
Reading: 65 mm
